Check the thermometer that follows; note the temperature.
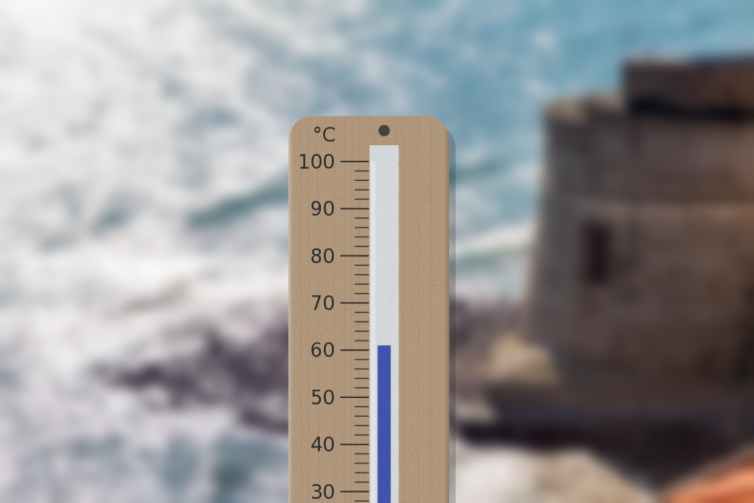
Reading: 61 °C
